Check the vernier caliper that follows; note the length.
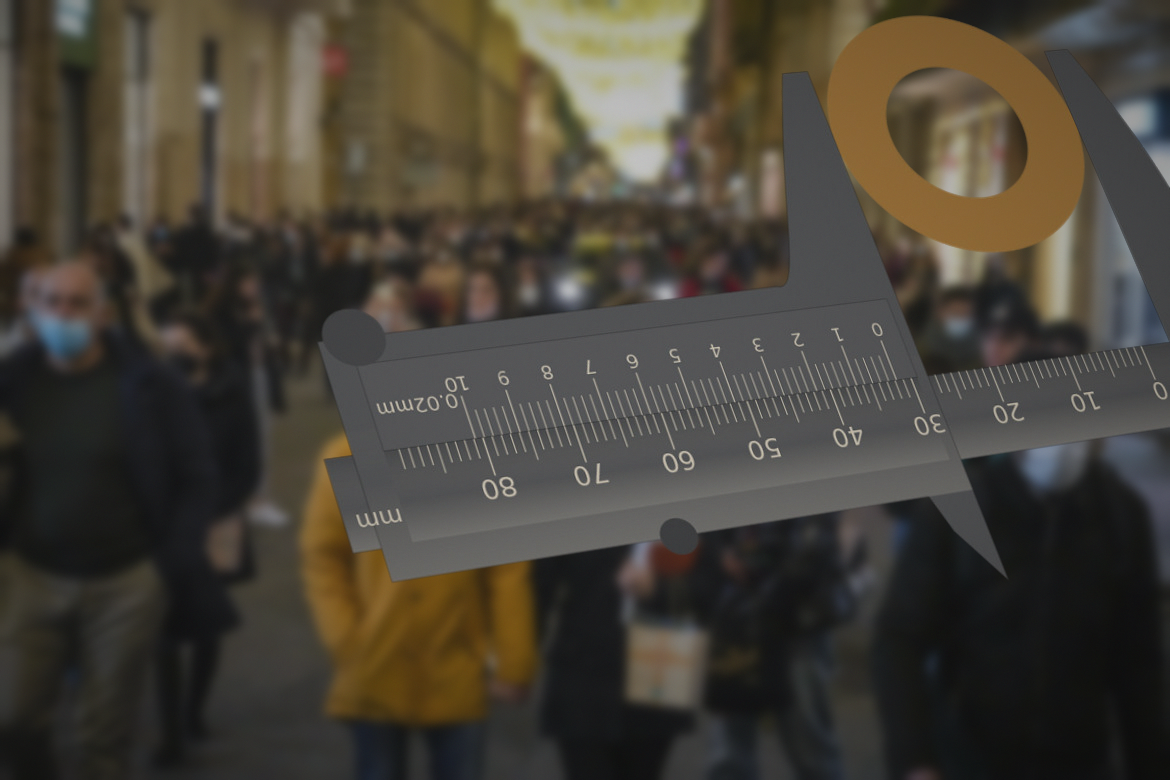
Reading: 31.8 mm
